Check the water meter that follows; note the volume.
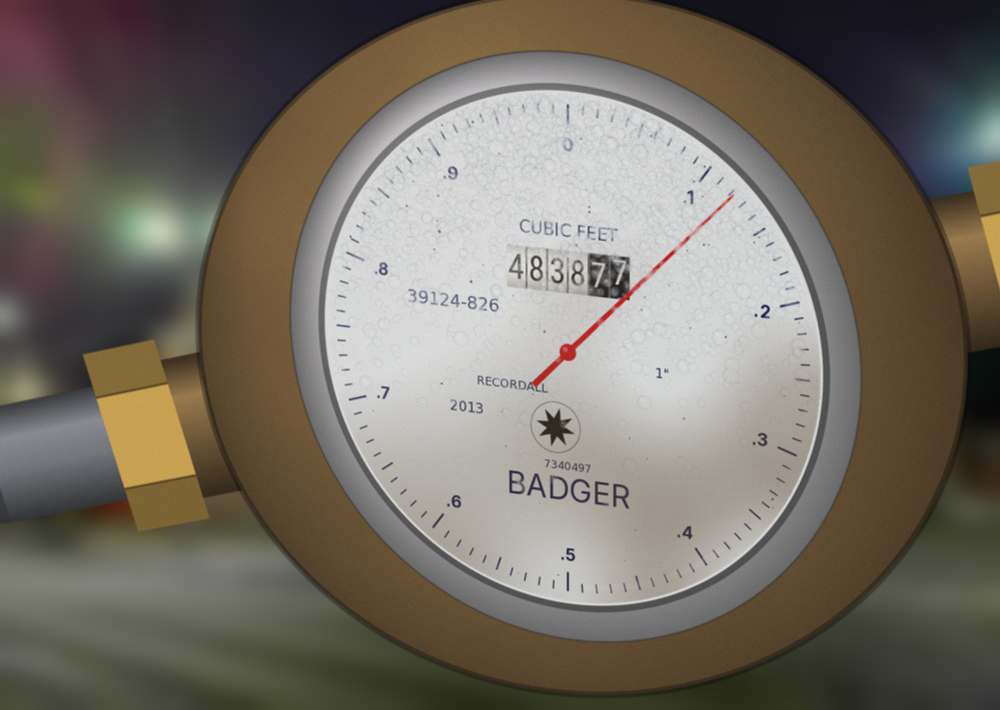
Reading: 483877.12 ft³
